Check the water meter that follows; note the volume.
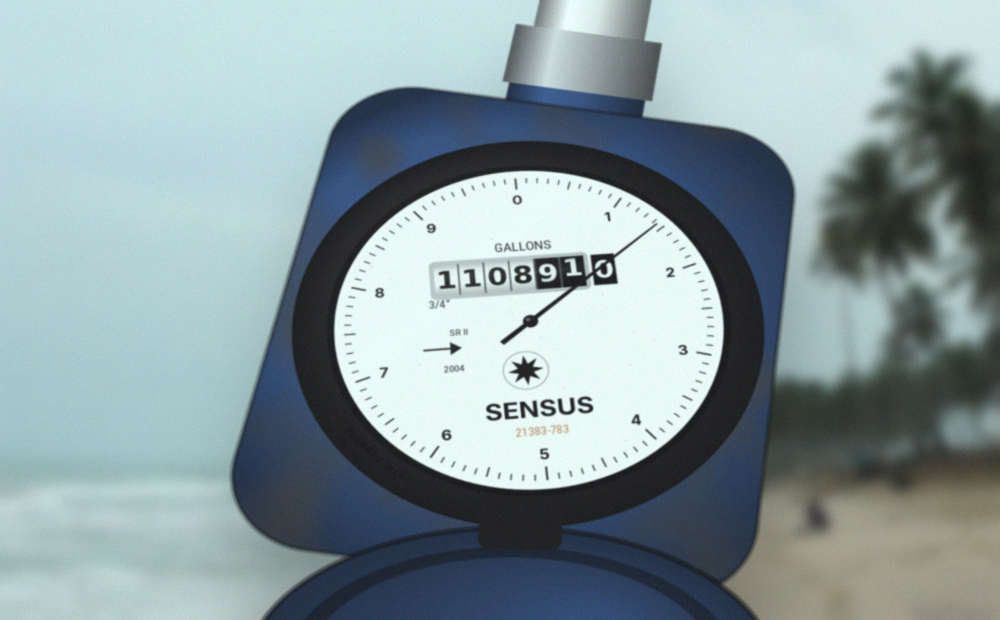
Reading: 1108911.4 gal
